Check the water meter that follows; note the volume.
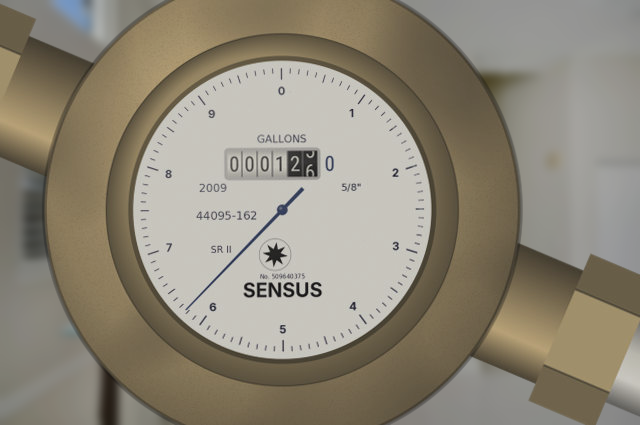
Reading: 1256.2 gal
